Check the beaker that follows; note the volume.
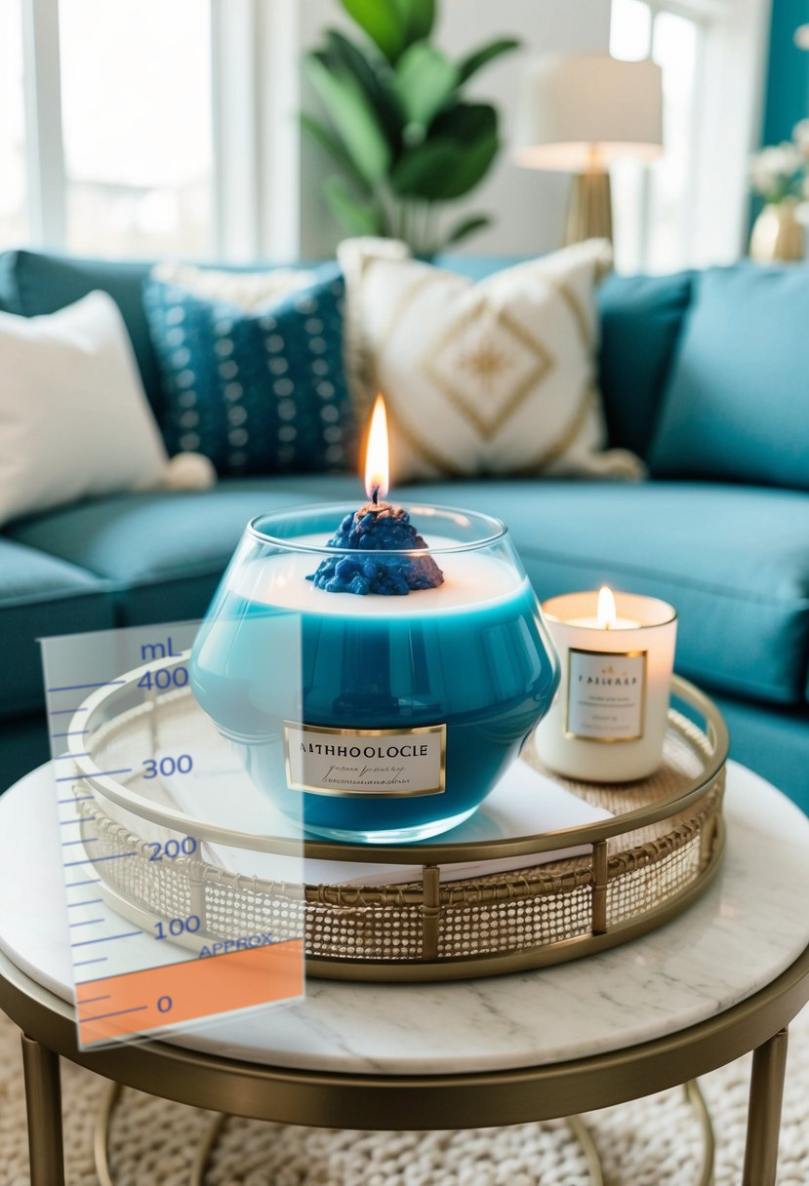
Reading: 50 mL
